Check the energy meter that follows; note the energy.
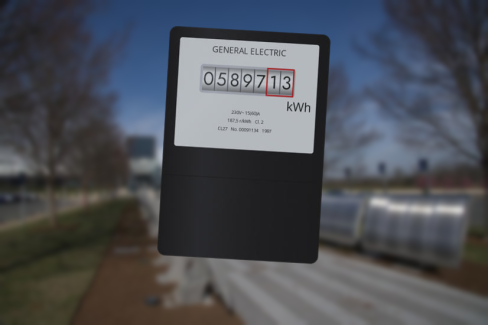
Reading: 5897.13 kWh
